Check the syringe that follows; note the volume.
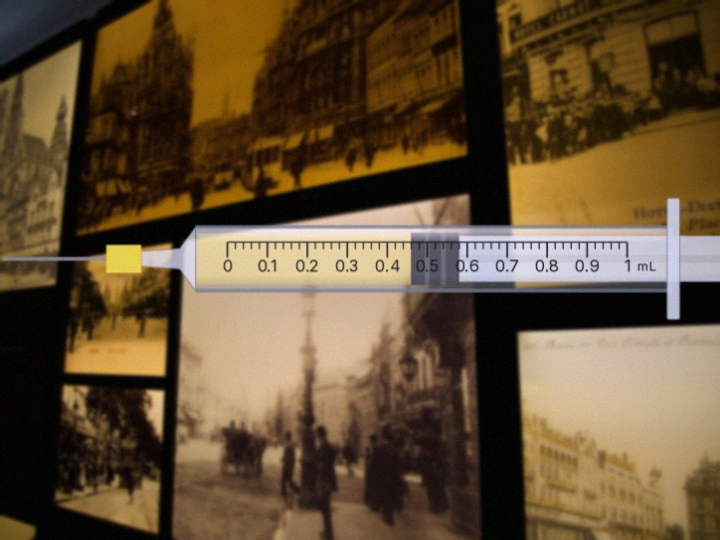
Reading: 0.46 mL
